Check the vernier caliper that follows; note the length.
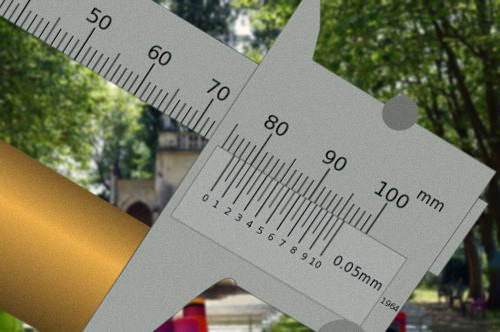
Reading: 77.2 mm
